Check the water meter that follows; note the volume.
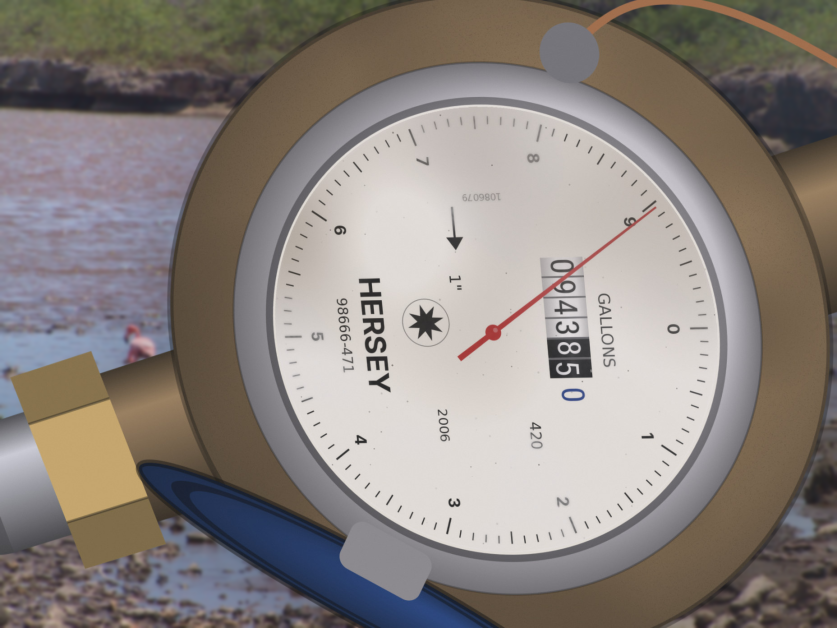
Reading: 943849.0 gal
